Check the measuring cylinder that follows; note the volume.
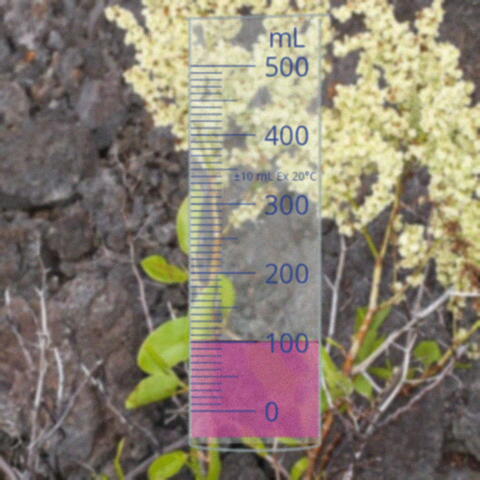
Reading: 100 mL
